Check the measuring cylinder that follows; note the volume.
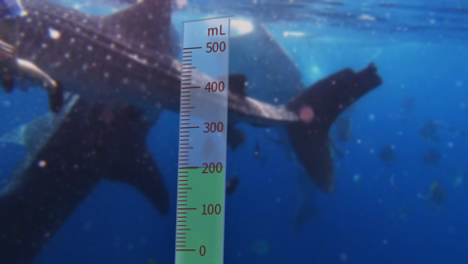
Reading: 200 mL
